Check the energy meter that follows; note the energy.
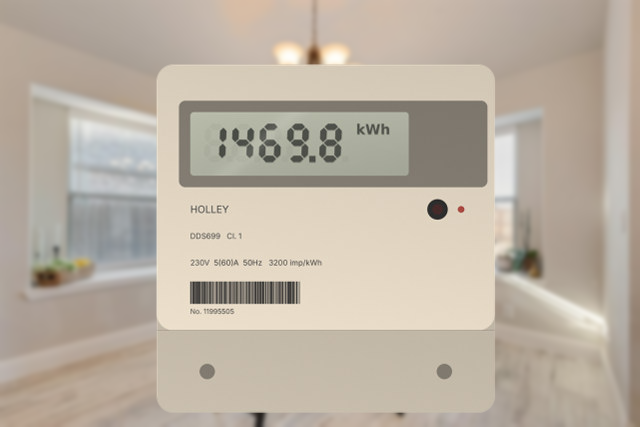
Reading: 1469.8 kWh
